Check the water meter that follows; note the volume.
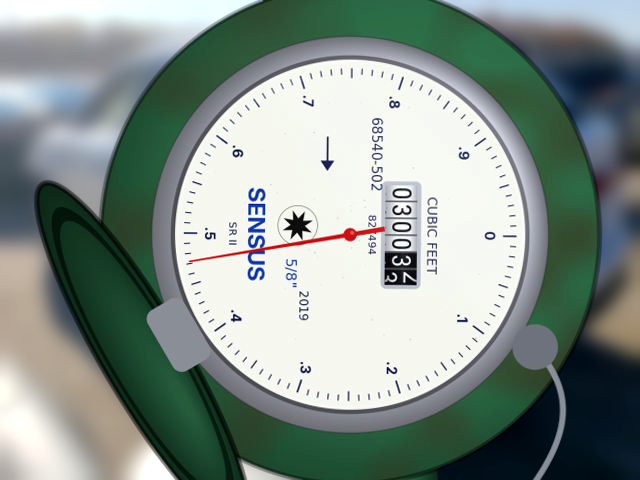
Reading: 30032.47 ft³
